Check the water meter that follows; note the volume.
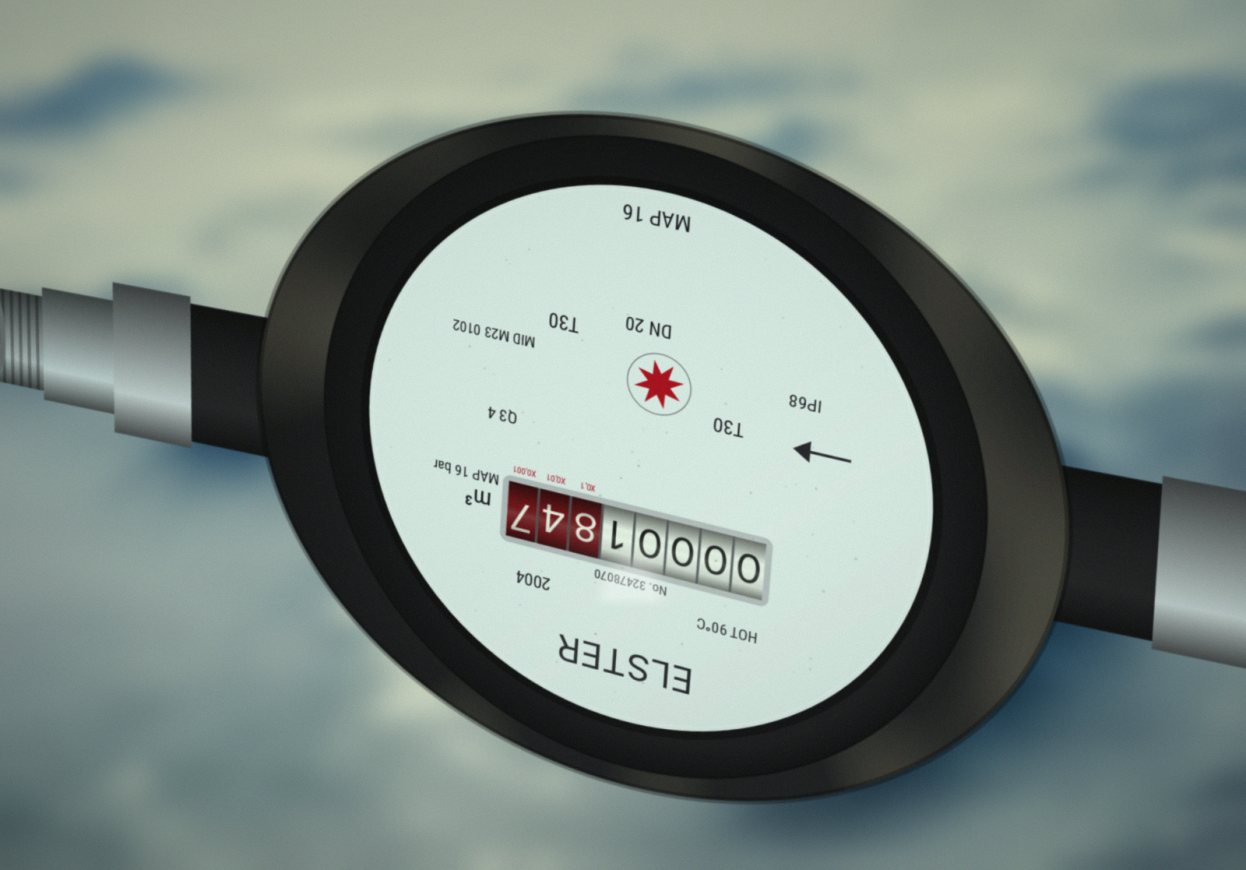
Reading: 1.847 m³
